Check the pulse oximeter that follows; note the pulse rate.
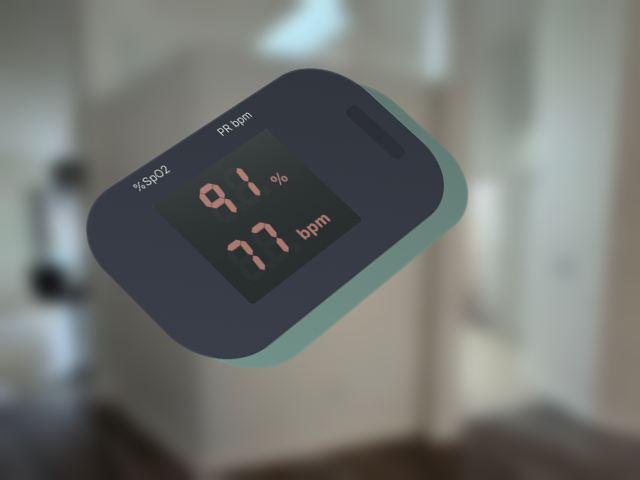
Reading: 77 bpm
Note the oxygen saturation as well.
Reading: 91 %
